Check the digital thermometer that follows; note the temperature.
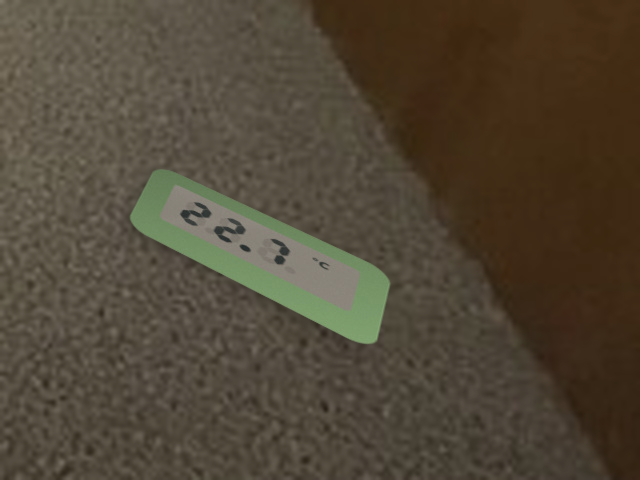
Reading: 22.7 °C
